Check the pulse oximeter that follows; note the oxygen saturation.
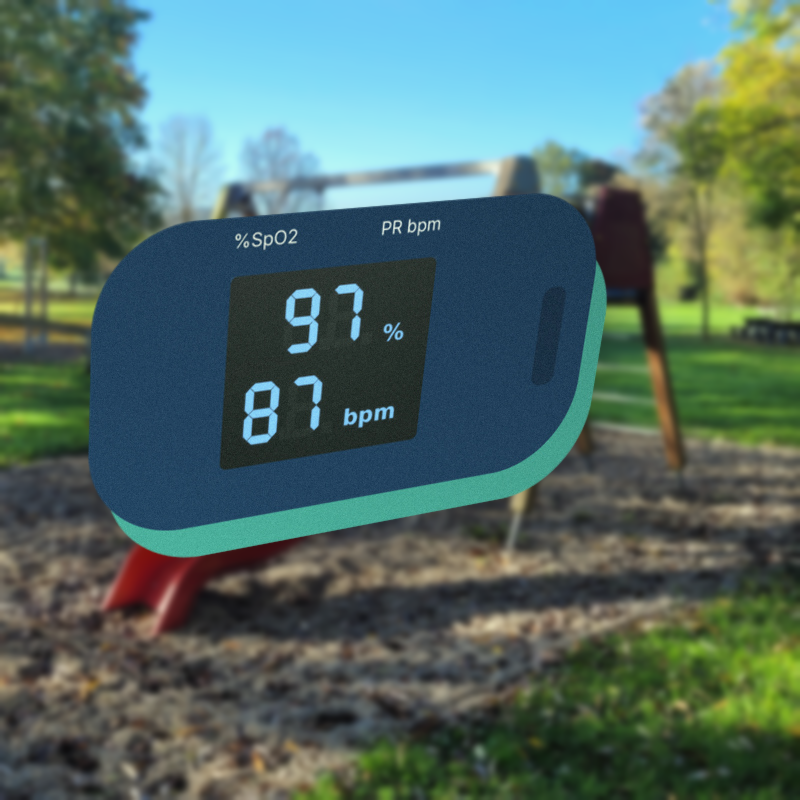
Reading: 97 %
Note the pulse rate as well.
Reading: 87 bpm
